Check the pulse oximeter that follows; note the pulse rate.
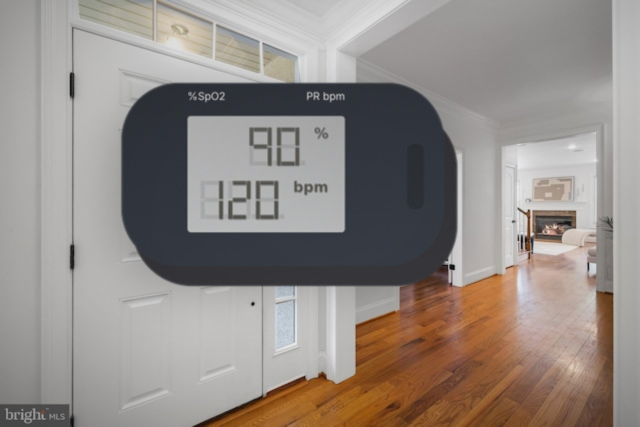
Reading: 120 bpm
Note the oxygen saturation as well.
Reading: 90 %
